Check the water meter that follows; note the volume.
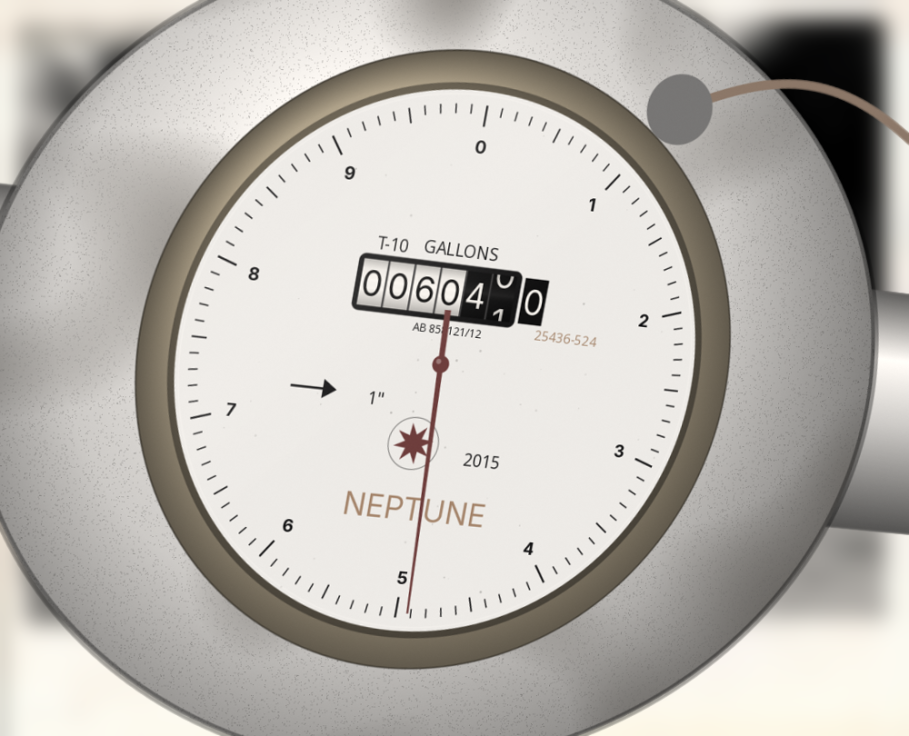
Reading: 60404.9 gal
